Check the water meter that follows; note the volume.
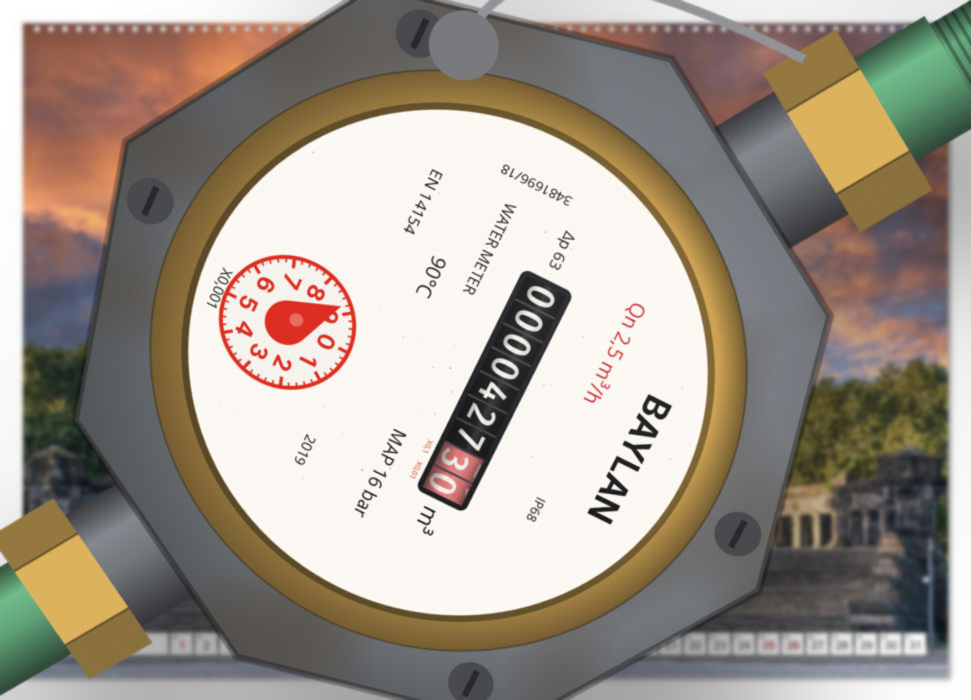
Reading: 427.298 m³
